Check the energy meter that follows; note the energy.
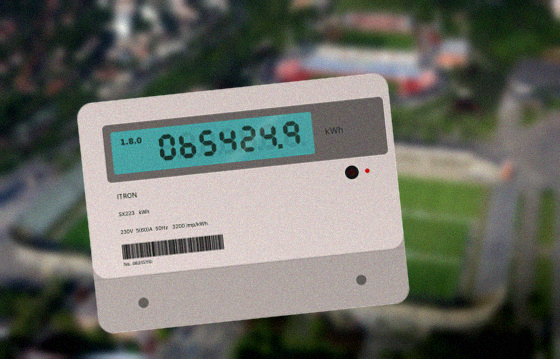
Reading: 65424.9 kWh
